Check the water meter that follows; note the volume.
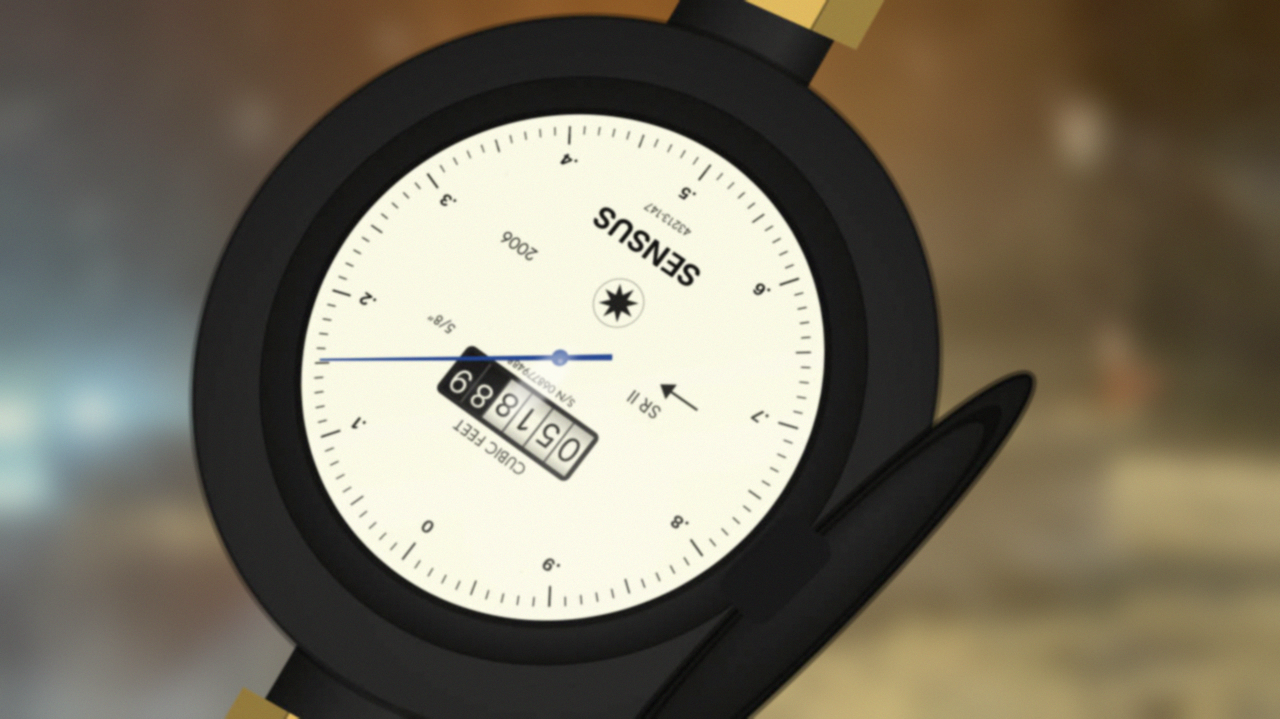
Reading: 51889.15 ft³
